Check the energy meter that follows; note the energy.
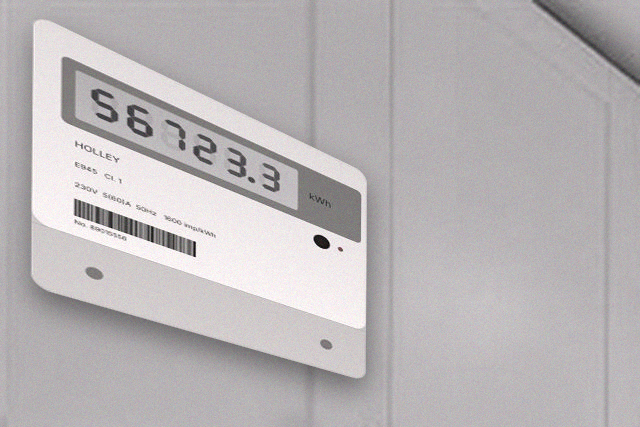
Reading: 56723.3 kWh
